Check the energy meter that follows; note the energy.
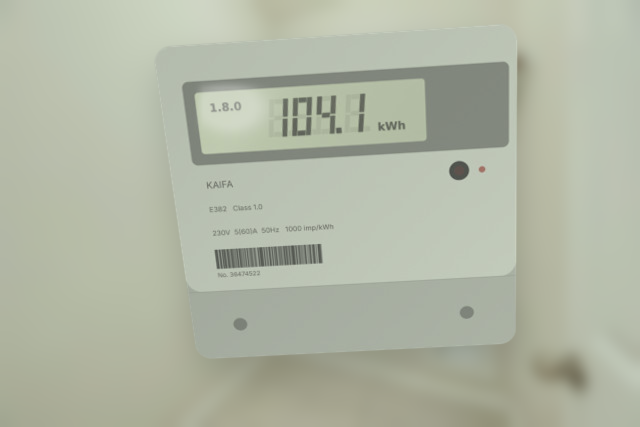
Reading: 104.1 kWh
